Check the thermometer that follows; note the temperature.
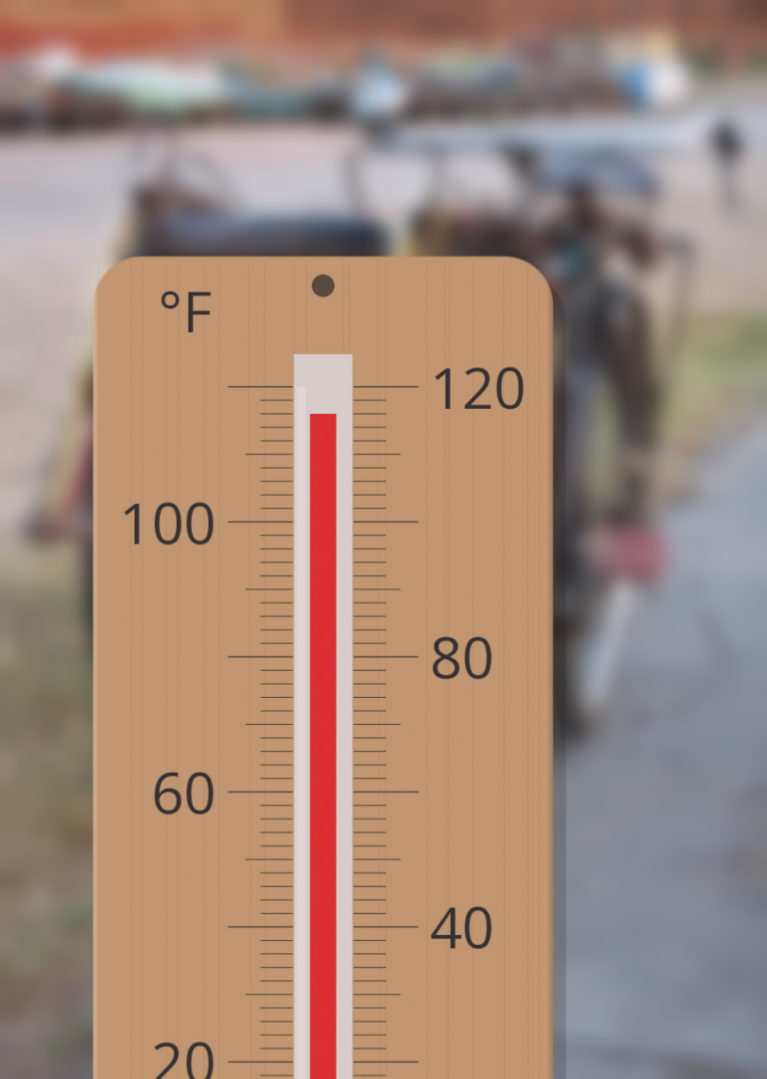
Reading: 116 °F
